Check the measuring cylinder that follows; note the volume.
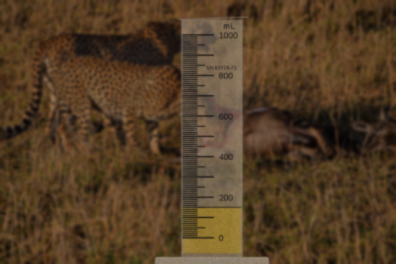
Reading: 150 mL
